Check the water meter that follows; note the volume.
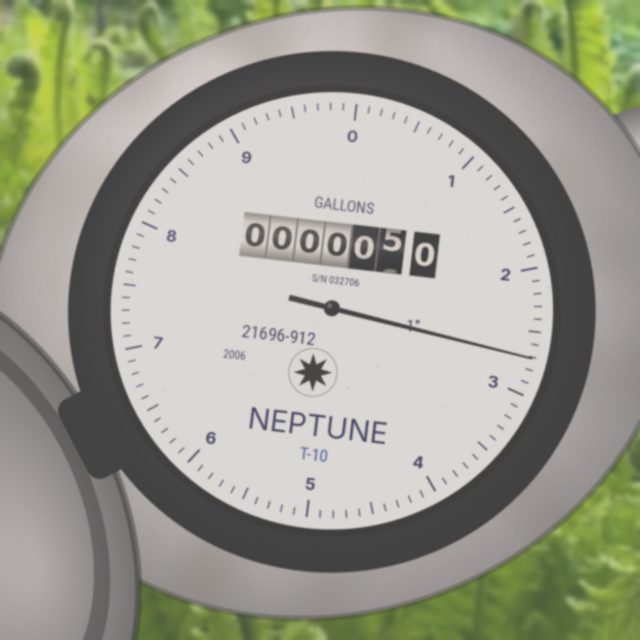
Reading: 52.7 gal
